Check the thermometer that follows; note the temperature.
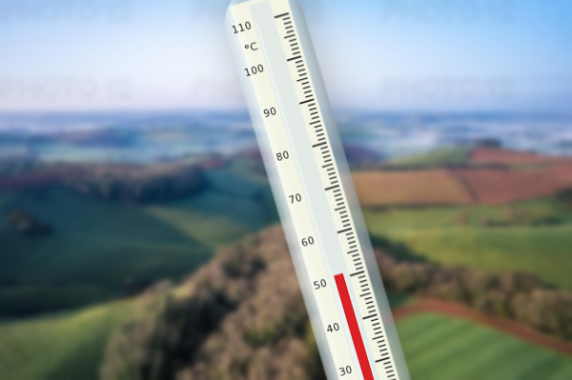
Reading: 51 °C
